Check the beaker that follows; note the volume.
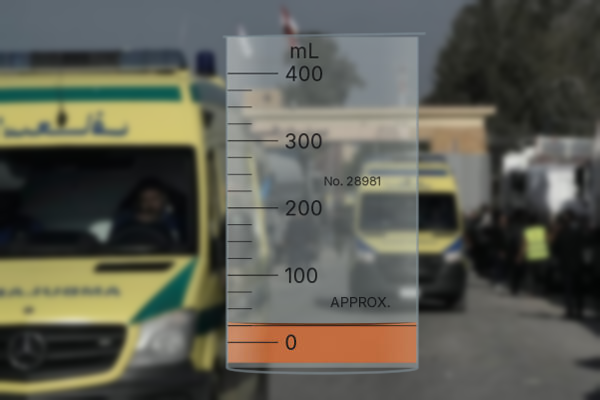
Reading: 25 mL
